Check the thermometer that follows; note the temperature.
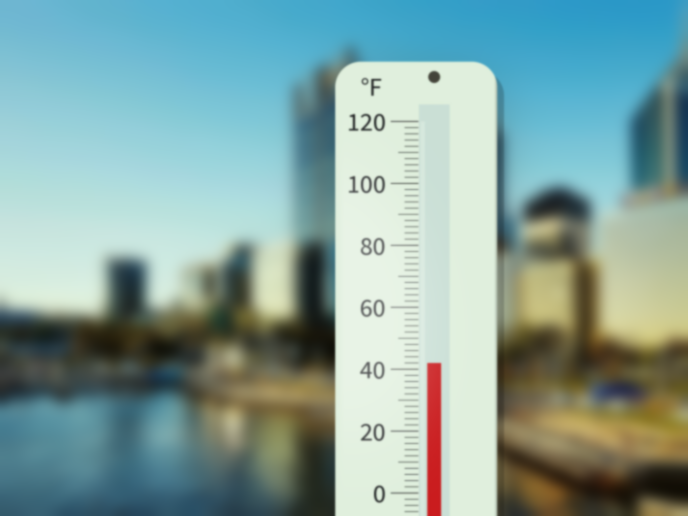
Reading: 42 °F
